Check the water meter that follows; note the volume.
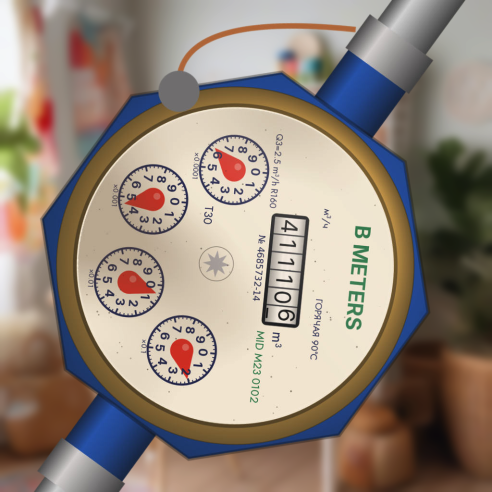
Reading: 411106.2046 m³
